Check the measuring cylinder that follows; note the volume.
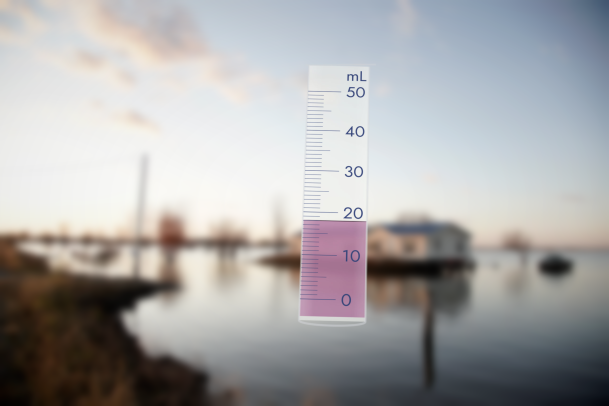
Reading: 18 mL
